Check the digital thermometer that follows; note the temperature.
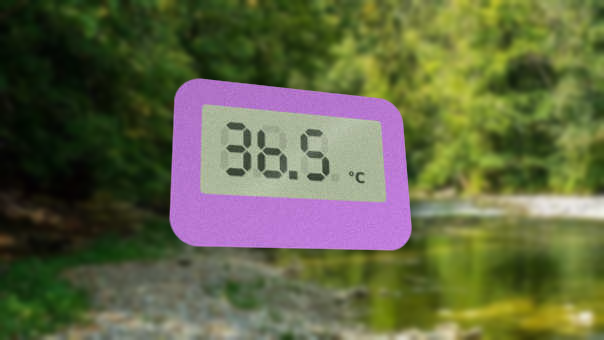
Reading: 36.5 °C
